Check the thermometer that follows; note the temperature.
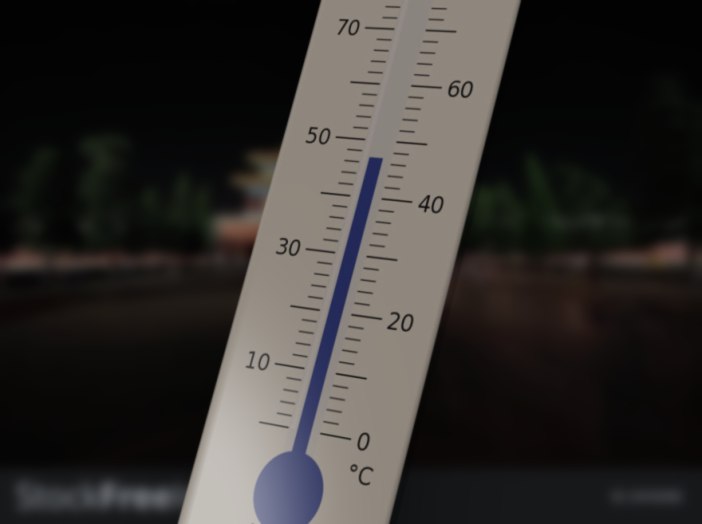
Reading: 47 °C
